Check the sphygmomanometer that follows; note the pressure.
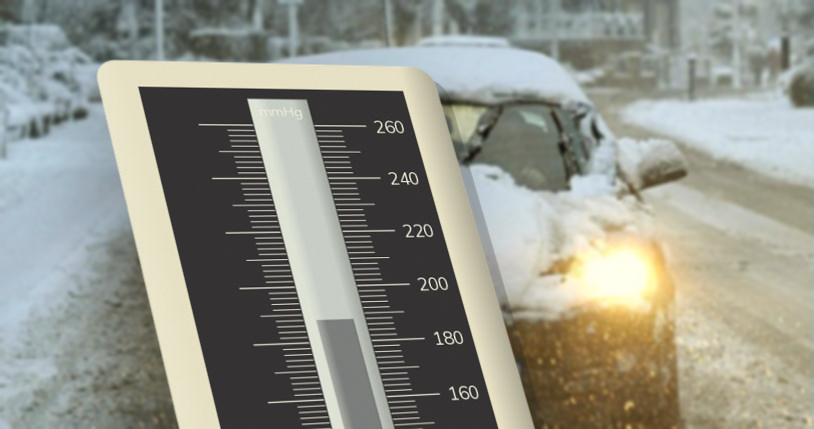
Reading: 188 mmHg
